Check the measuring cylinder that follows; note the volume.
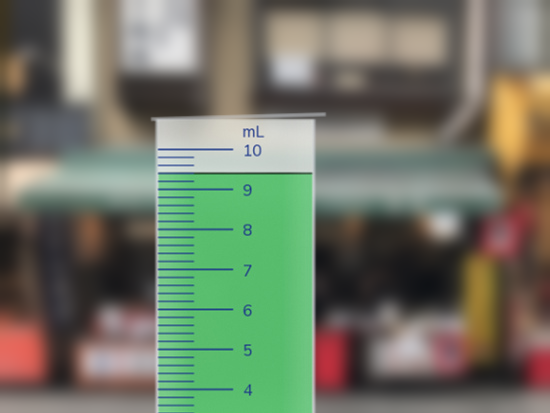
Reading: 9.4 mL
